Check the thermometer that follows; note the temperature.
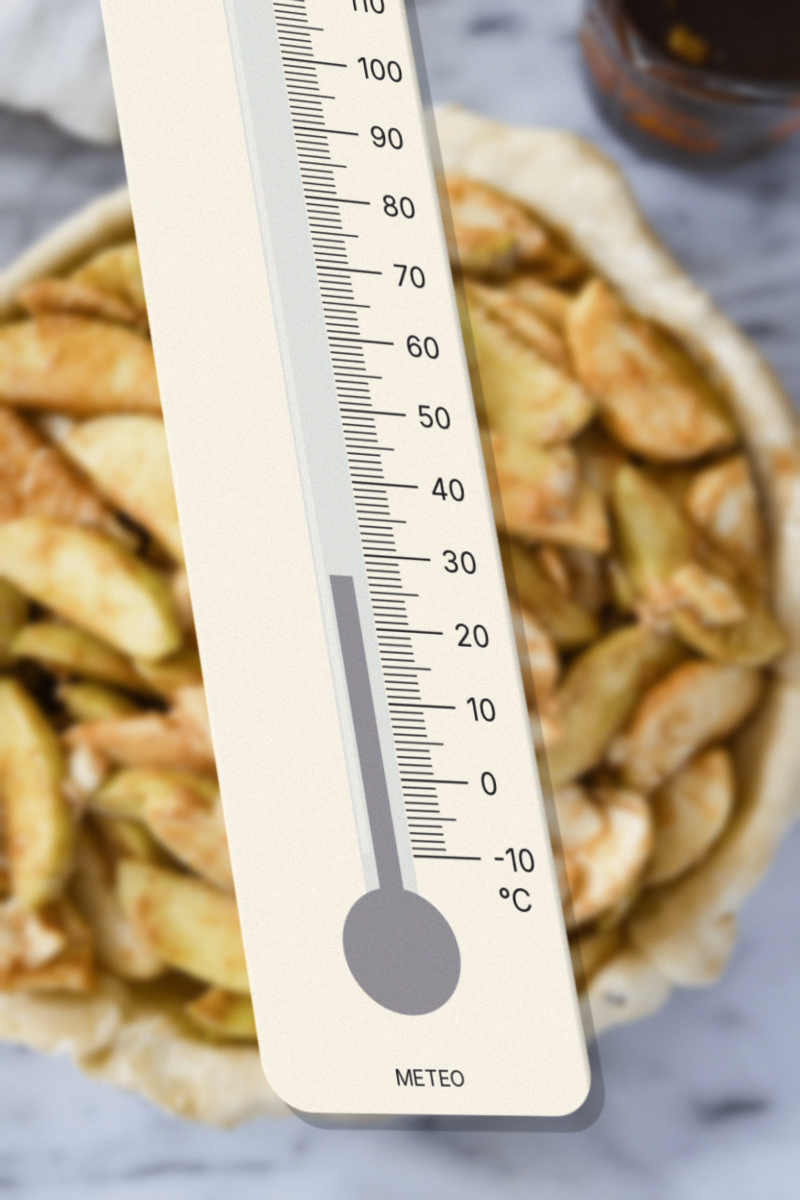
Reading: 27 °C
